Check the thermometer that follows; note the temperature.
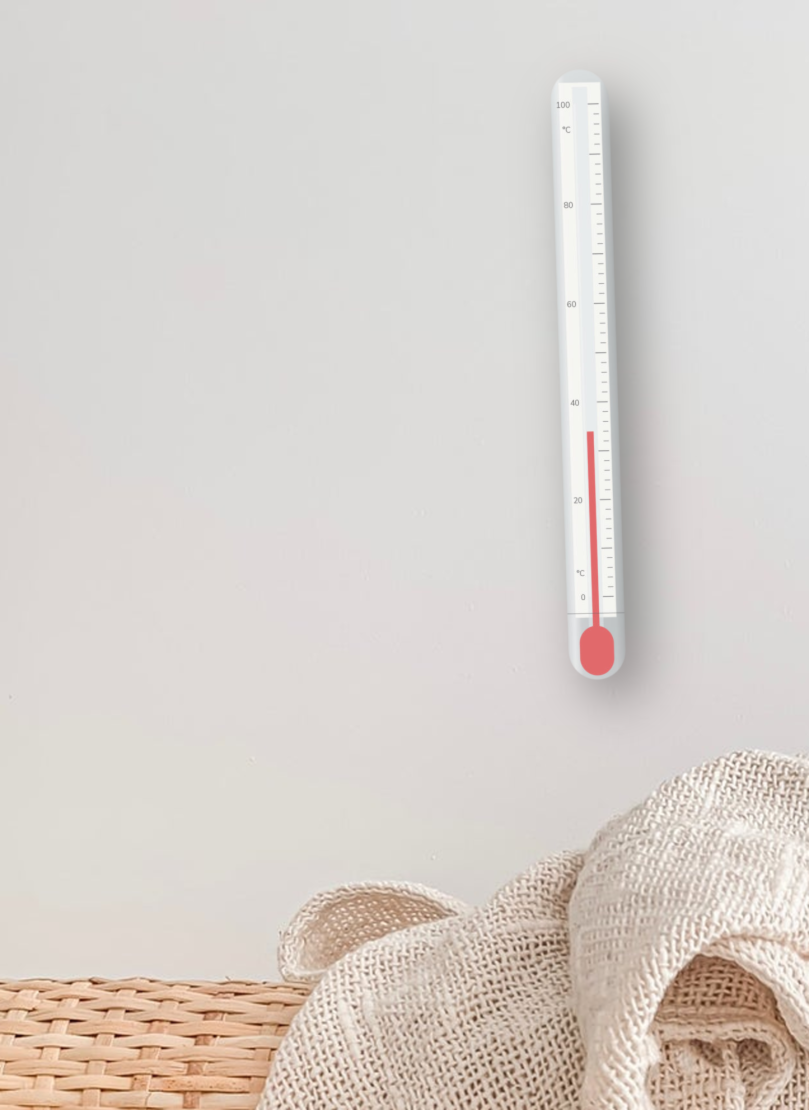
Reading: 34 °C
